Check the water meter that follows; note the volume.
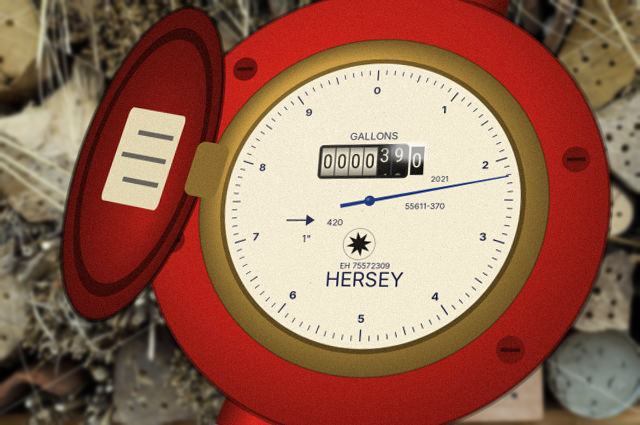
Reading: 392.2 gal
